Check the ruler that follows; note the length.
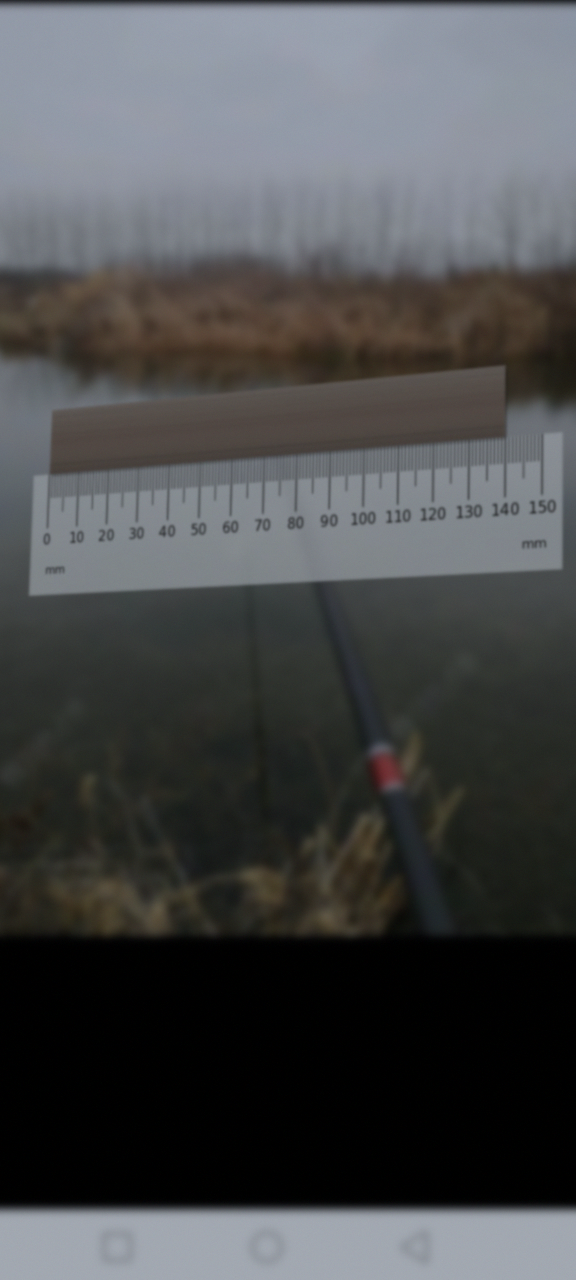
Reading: 140 mm
